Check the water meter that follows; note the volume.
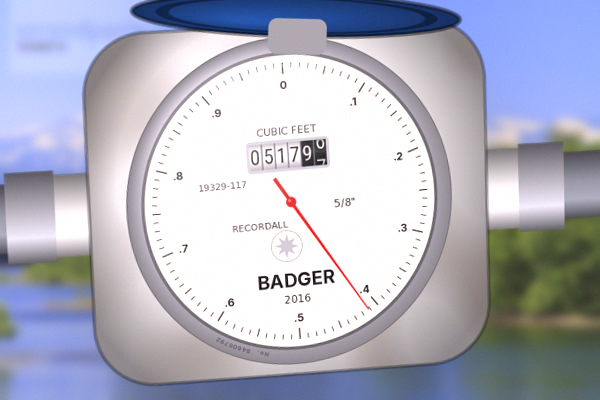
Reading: 51796.41 ft³
